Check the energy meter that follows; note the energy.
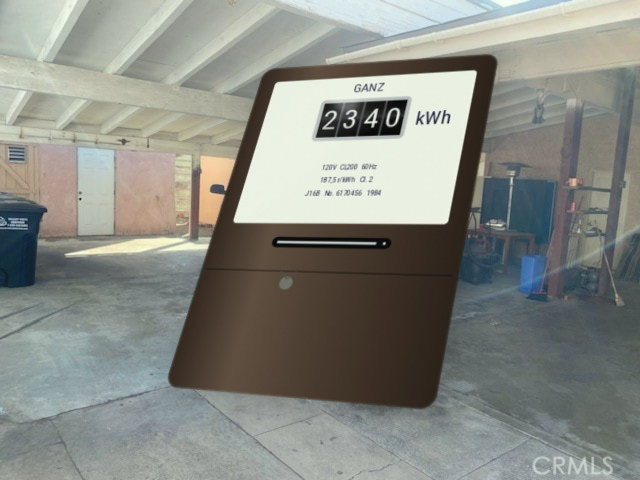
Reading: 2340 kWh
